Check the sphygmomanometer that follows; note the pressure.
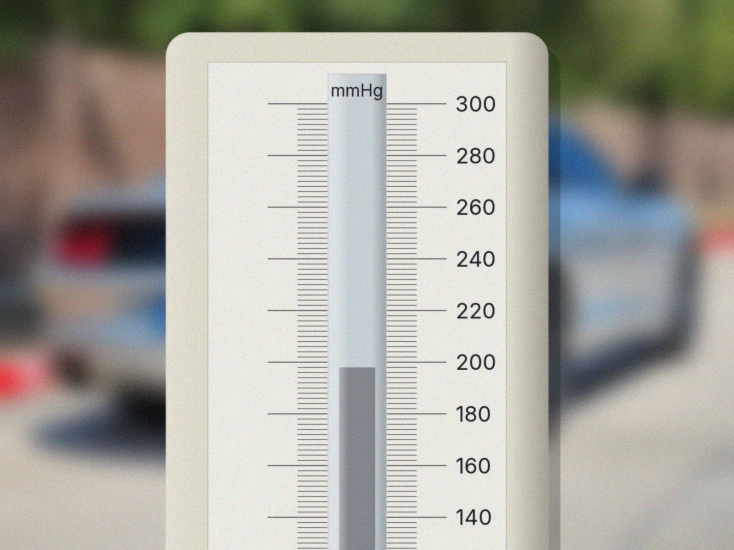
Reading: 198 mmHg
